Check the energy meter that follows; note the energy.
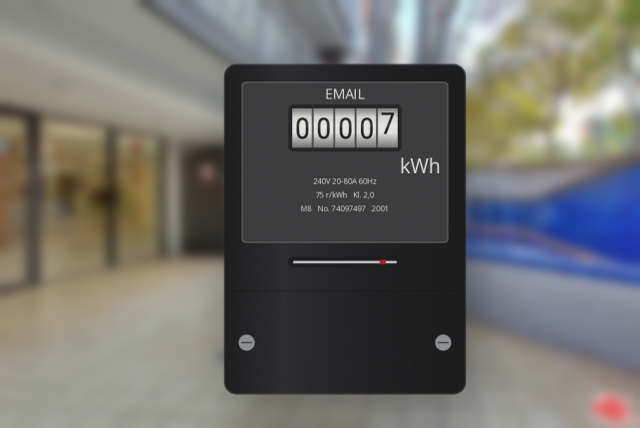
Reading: 7 kWh
